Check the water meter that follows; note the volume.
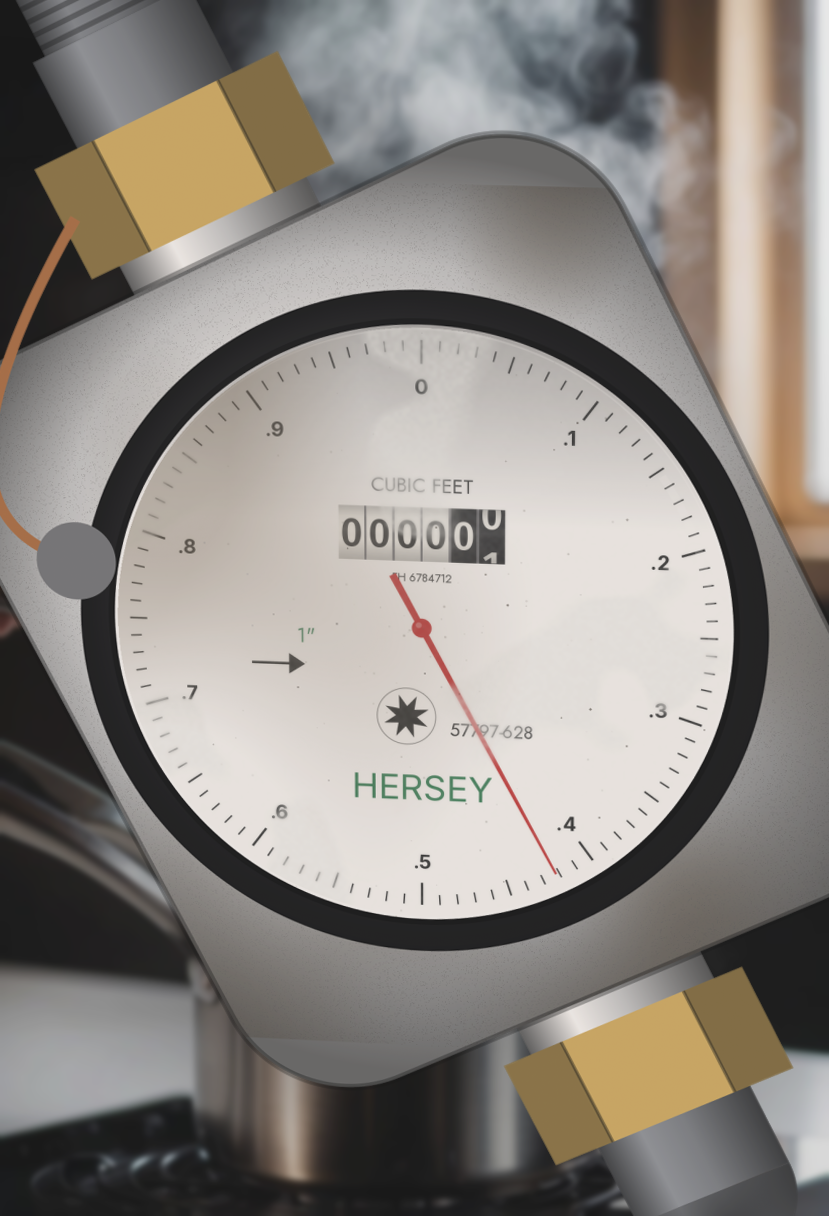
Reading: 0.42 ft³
